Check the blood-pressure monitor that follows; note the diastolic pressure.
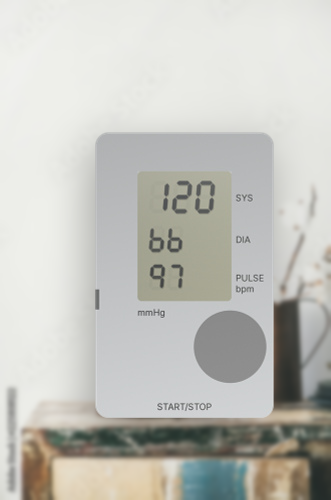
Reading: 66 mmHg
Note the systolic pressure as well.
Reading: 120 mmHg
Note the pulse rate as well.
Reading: 97 bpm
